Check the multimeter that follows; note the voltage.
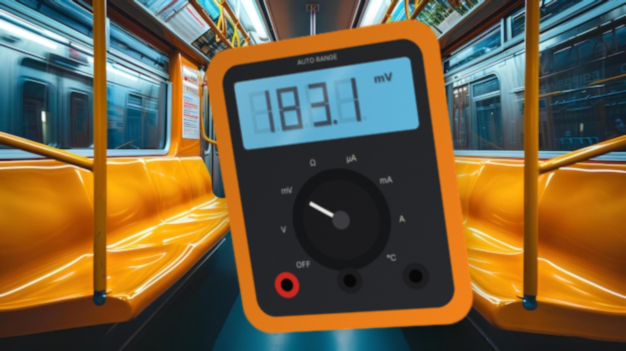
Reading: 183.1 mV
